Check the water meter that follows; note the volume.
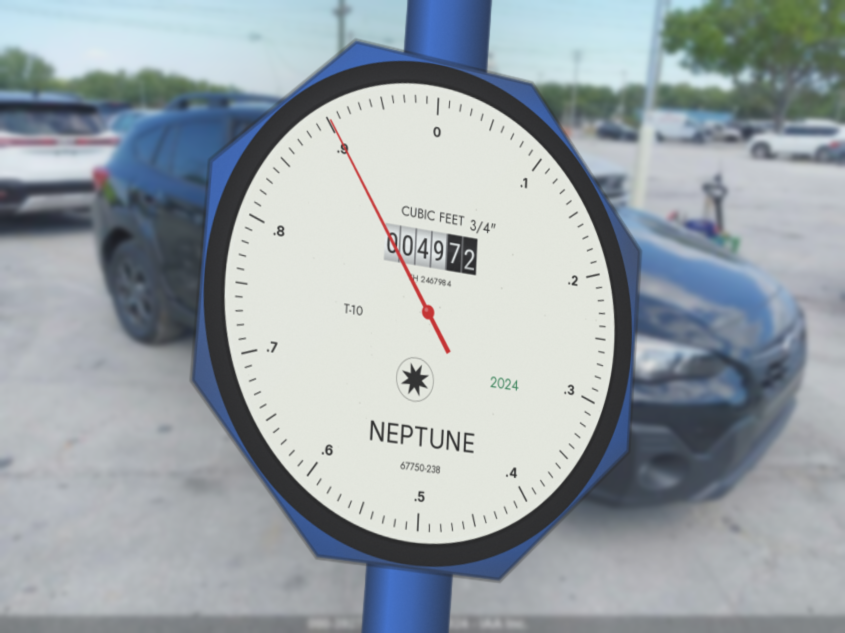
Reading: 4971.90 ft³
